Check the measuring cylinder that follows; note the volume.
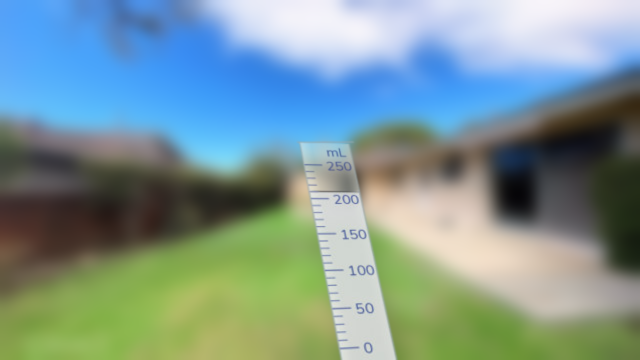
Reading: 210 mL
